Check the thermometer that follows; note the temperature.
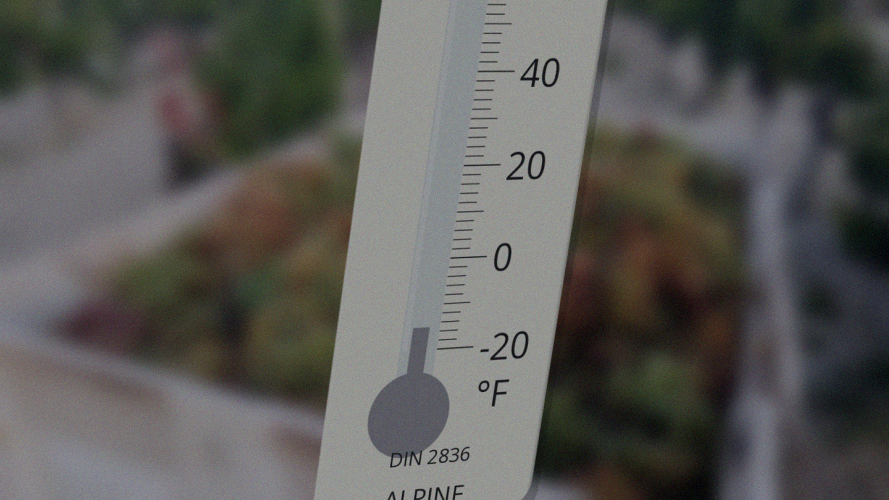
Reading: -15 °F
